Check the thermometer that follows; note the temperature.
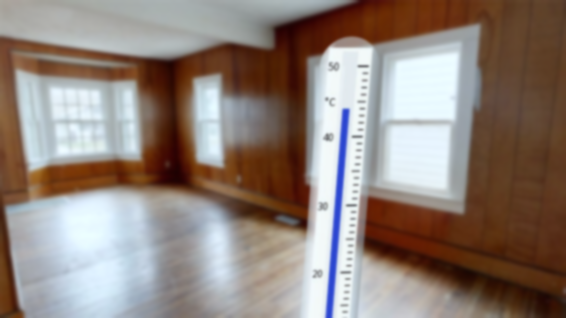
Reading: 44 °C
